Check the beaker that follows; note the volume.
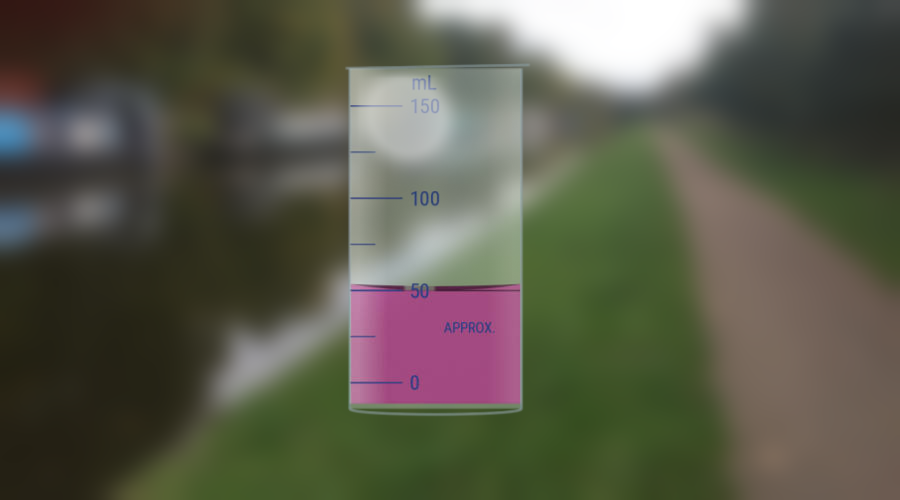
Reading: 50 mL
